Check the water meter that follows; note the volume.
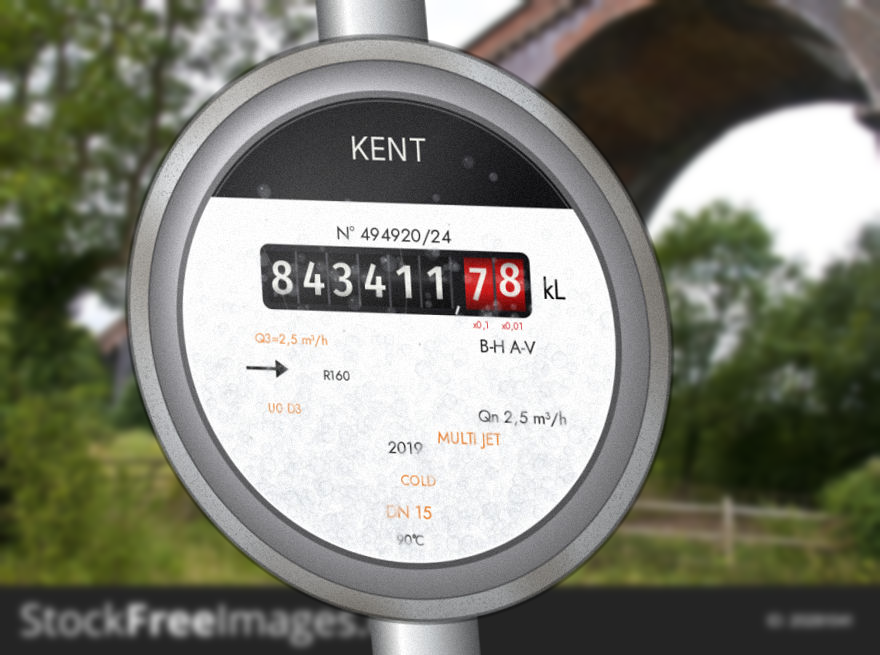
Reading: 843411.78 kL
